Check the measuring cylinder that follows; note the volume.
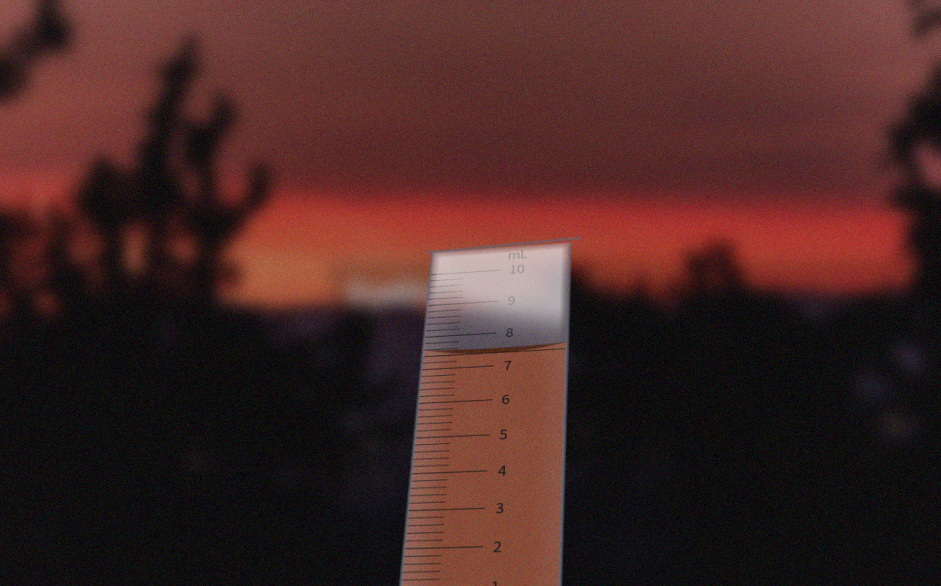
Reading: 7.4 mL
